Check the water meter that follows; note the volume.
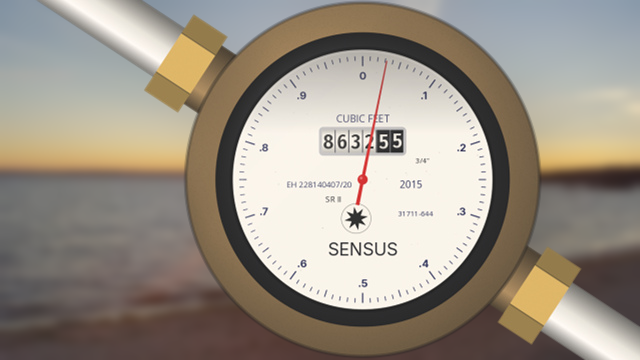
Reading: 863255.03 ft³
